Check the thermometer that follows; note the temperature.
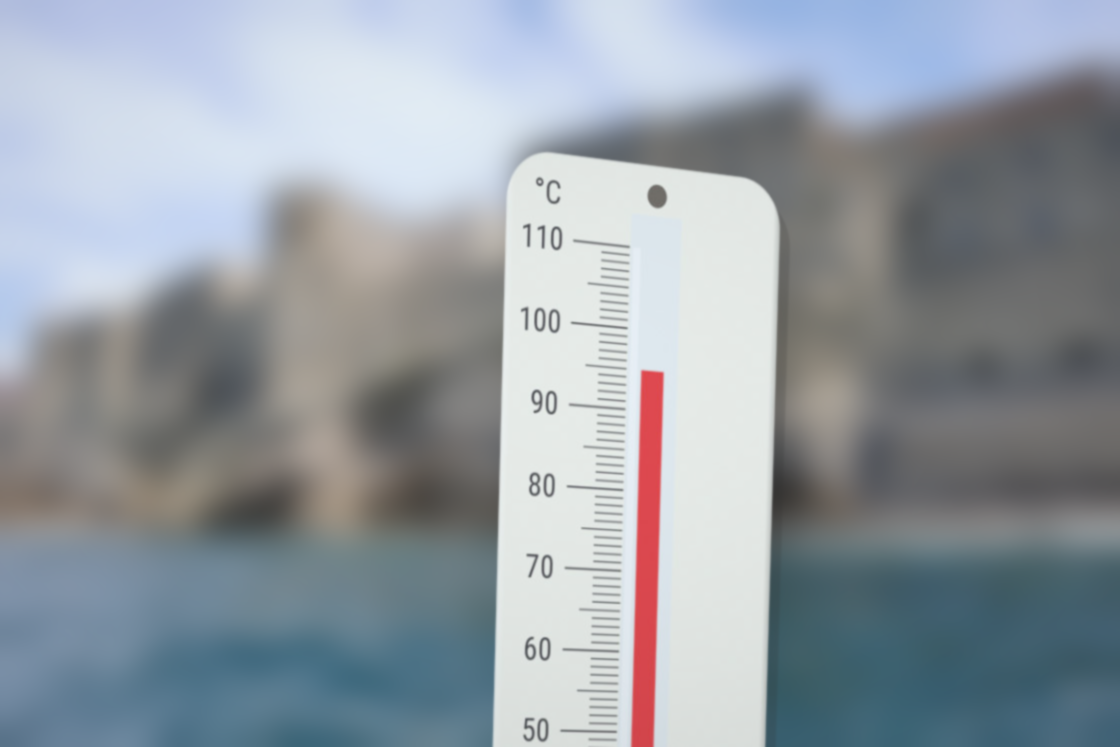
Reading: 95 °C
